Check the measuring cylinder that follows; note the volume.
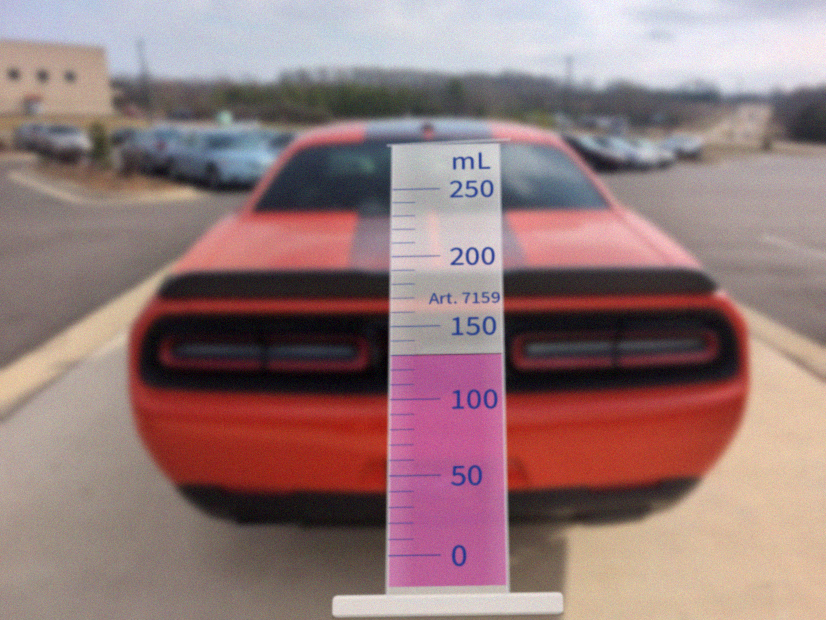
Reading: 130 mL
